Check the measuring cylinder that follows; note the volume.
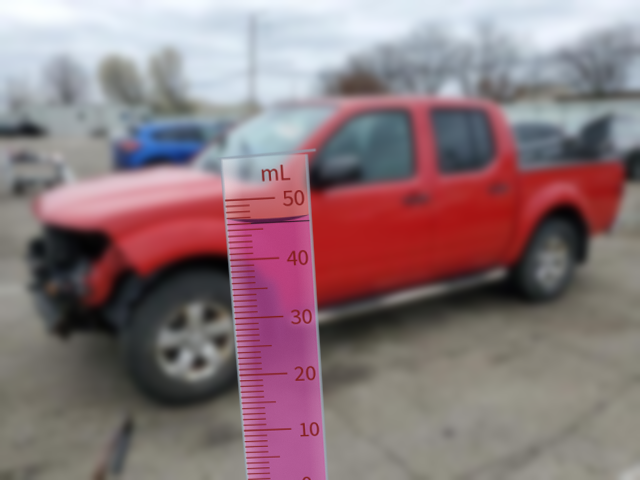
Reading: 46 mL
